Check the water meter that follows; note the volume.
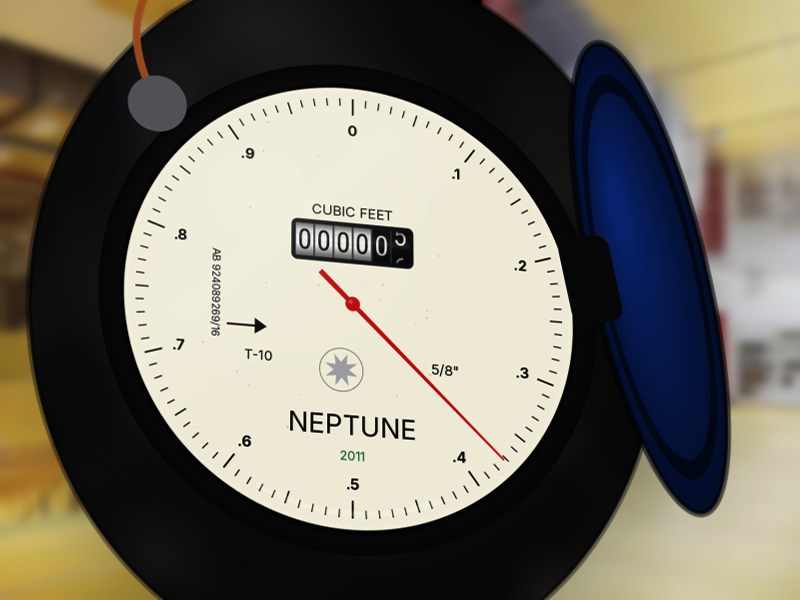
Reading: 5.37 ft³
